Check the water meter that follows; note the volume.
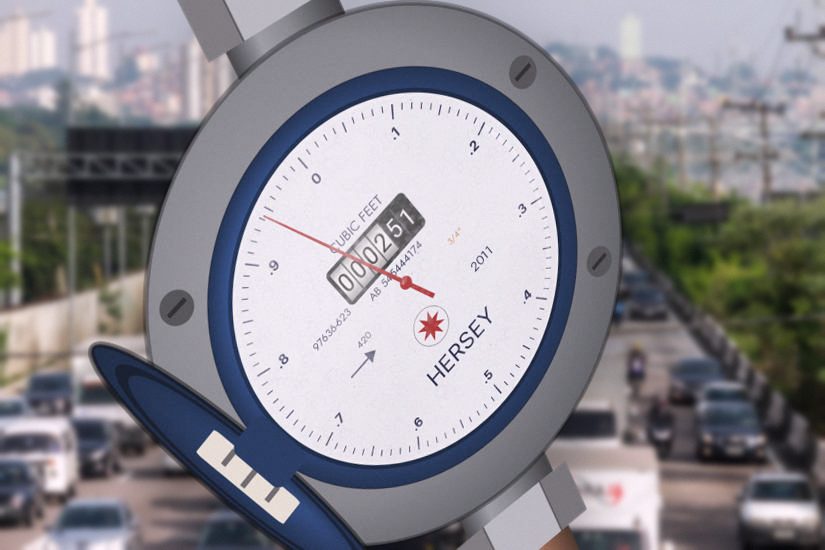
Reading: 250.94 ft³
